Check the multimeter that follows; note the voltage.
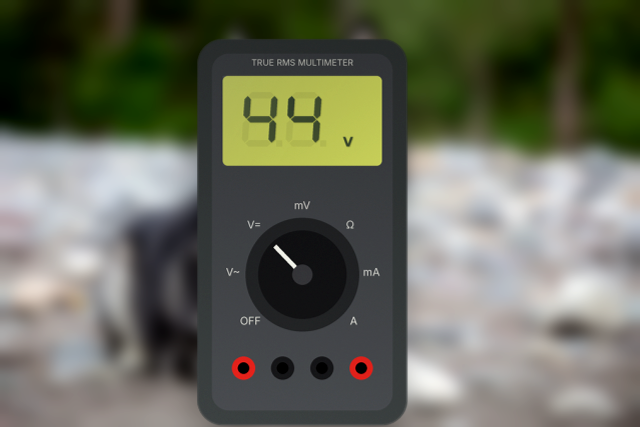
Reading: 44 V
